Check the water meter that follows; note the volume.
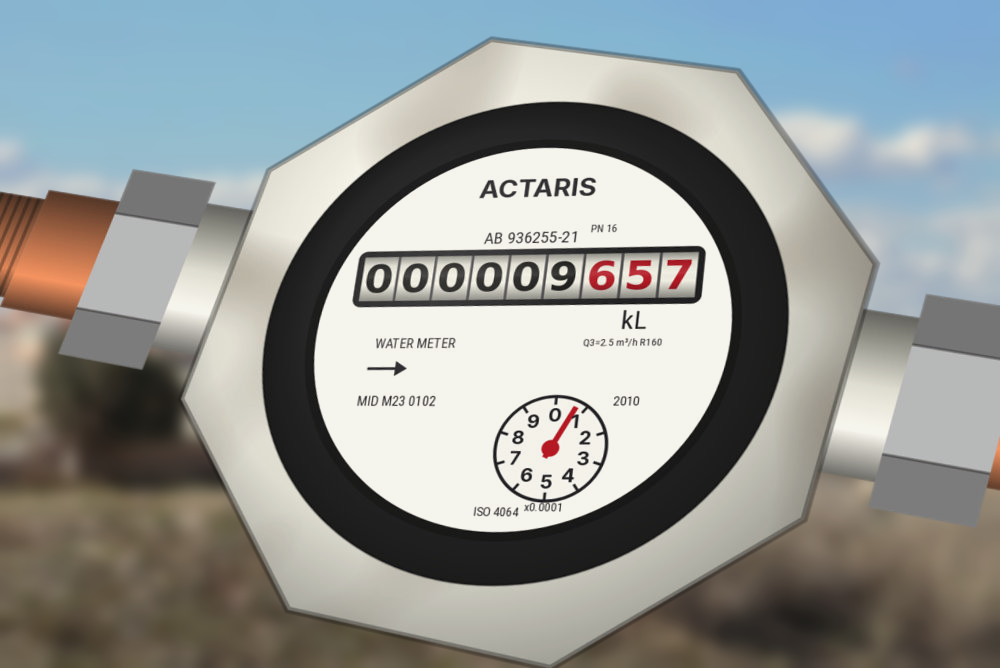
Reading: 9.6570 kL
